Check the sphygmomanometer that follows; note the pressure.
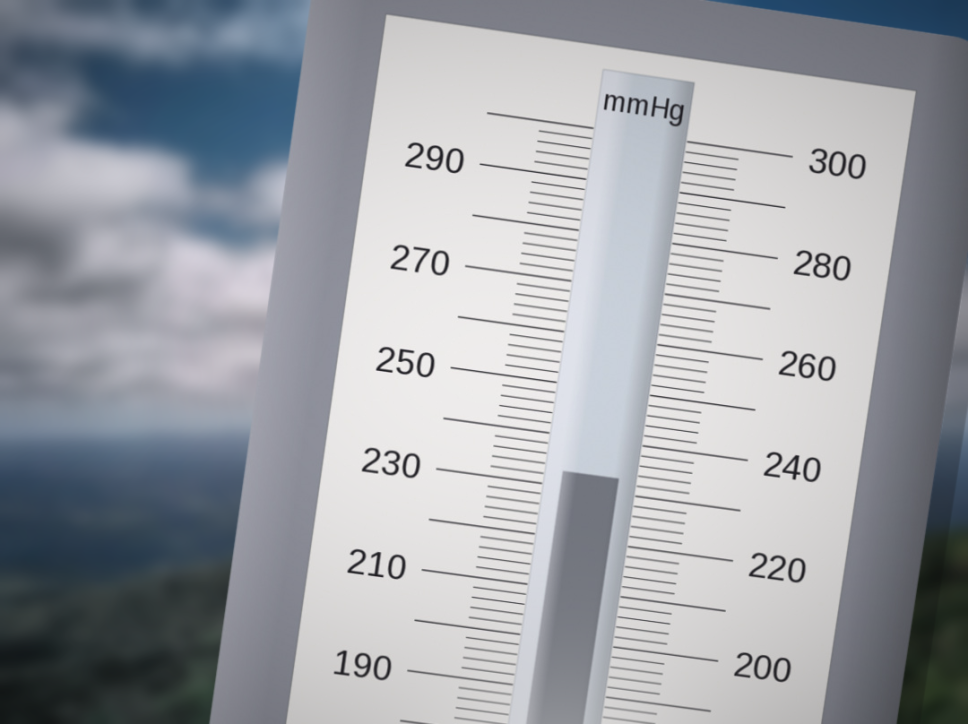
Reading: 233 mmHg
